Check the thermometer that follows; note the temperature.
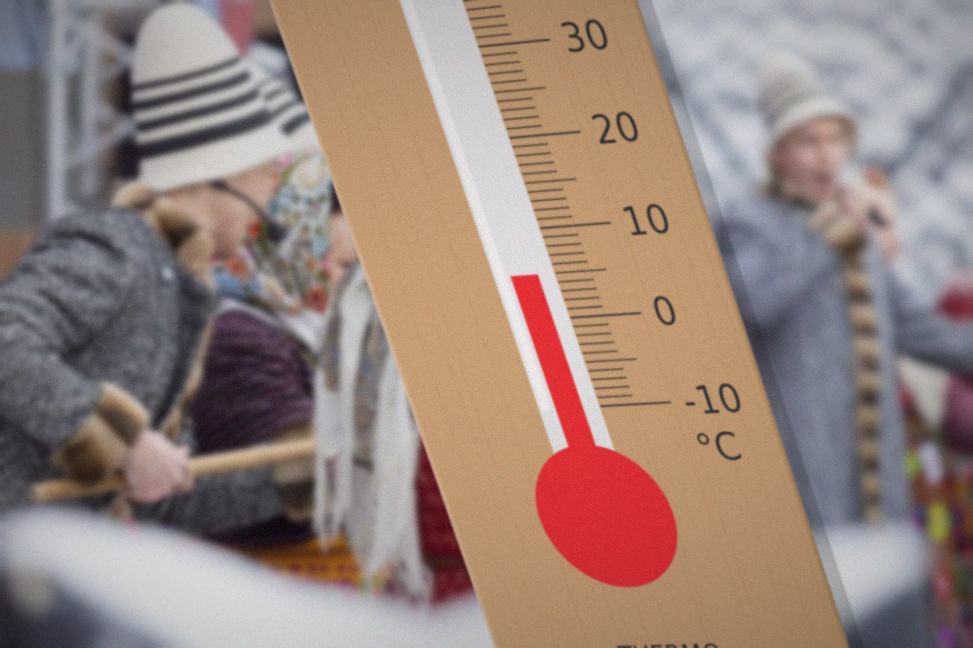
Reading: 5 °C
